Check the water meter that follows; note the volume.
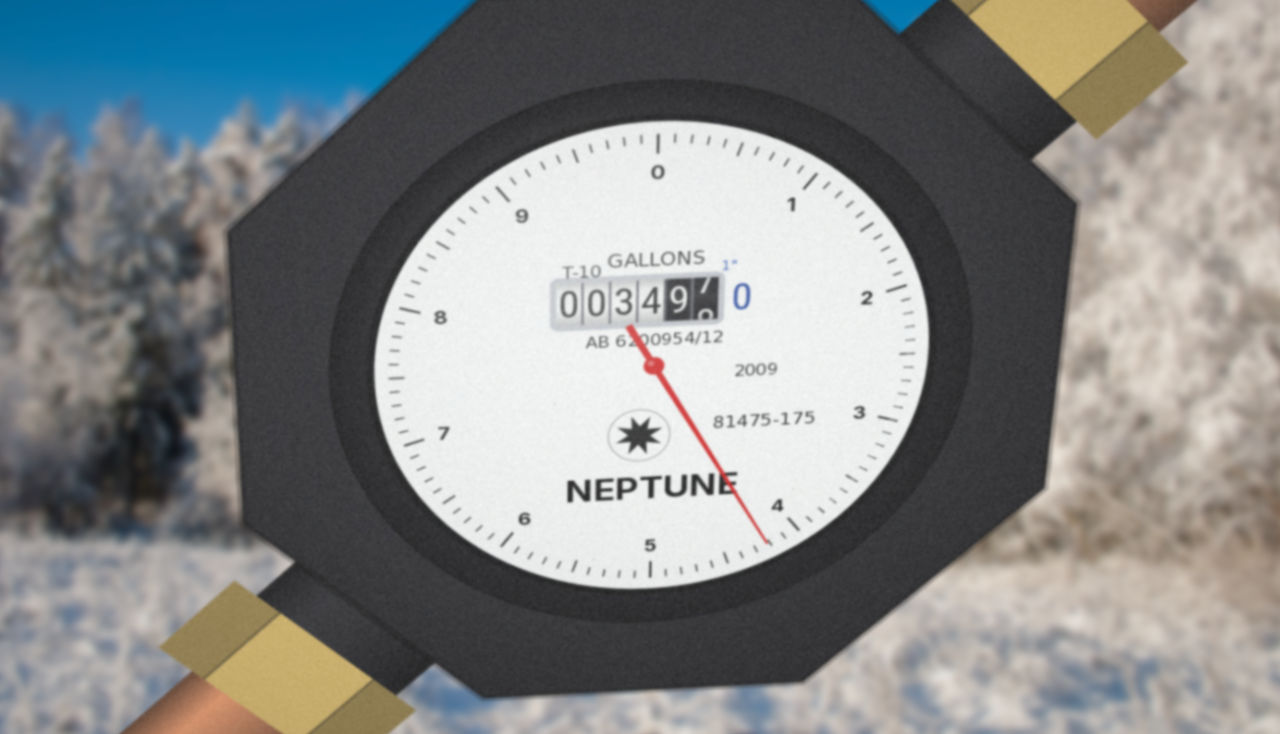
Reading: 34974.2 gal
